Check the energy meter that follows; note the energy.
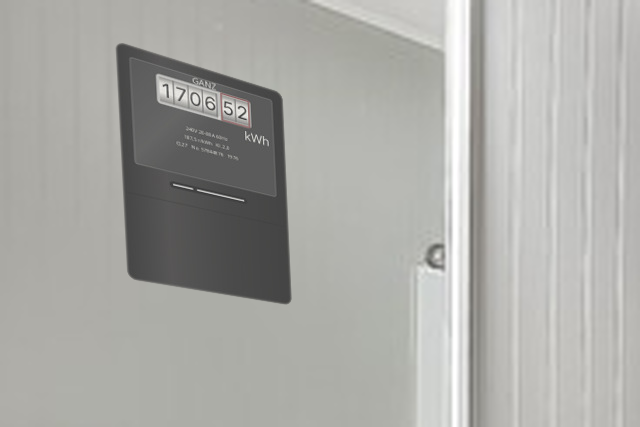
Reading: 1706.52 kWh
